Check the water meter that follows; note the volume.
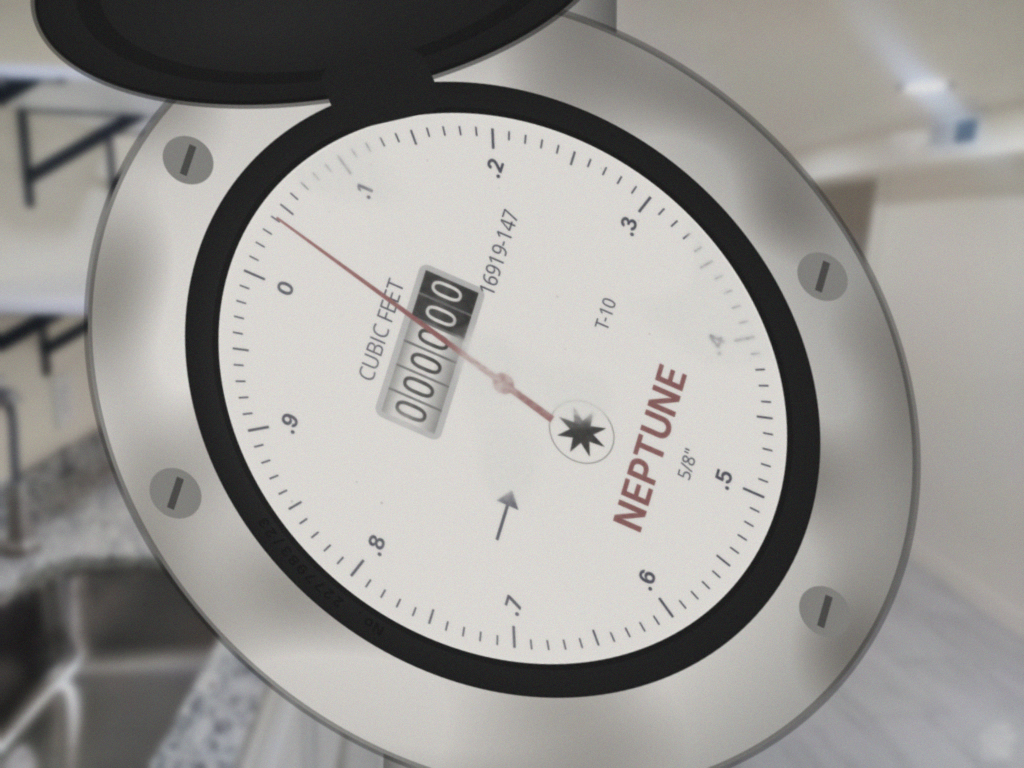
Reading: 0.04 ft³
